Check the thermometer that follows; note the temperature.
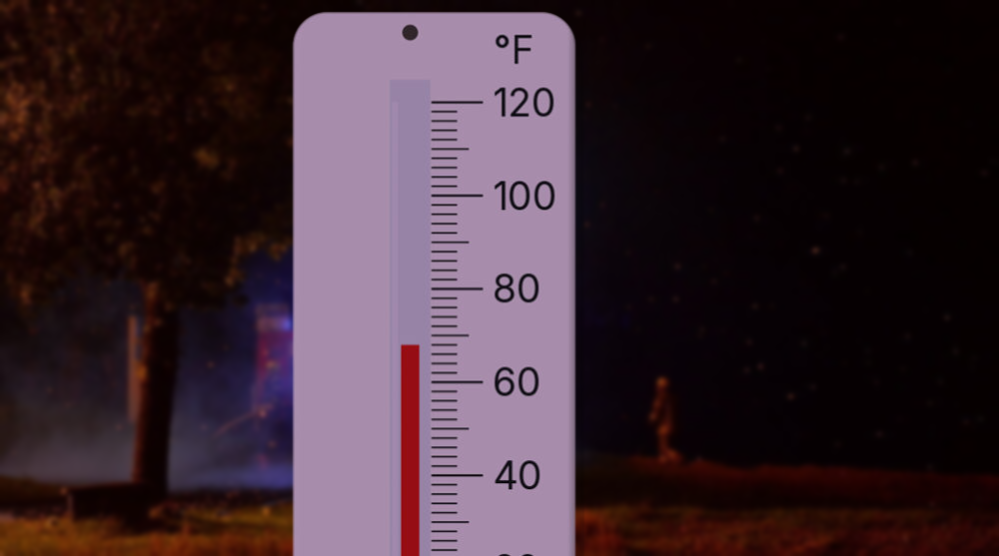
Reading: 68 °F
